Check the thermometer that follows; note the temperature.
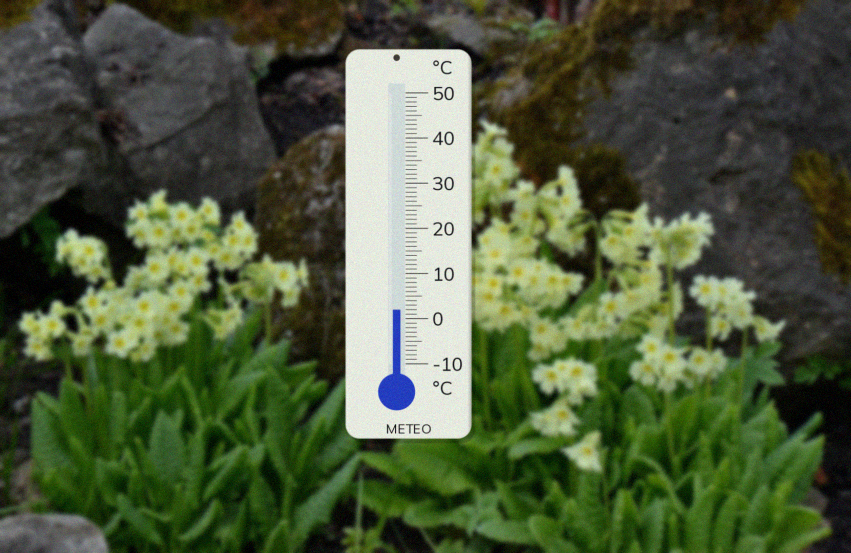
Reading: 2 °C
